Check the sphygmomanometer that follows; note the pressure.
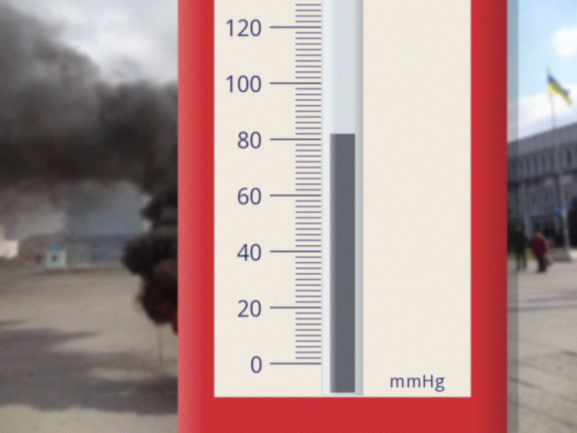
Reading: 82 mmHg
